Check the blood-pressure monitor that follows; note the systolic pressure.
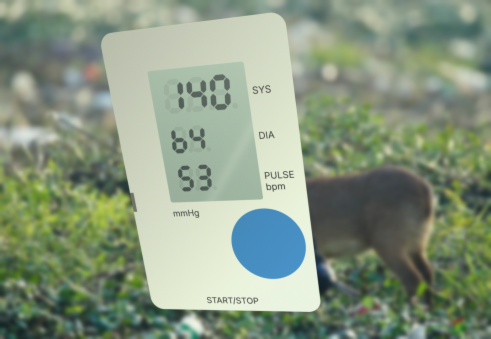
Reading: 140 mmHg
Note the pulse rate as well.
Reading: 53 bpm
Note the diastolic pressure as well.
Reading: 64 mmHg
